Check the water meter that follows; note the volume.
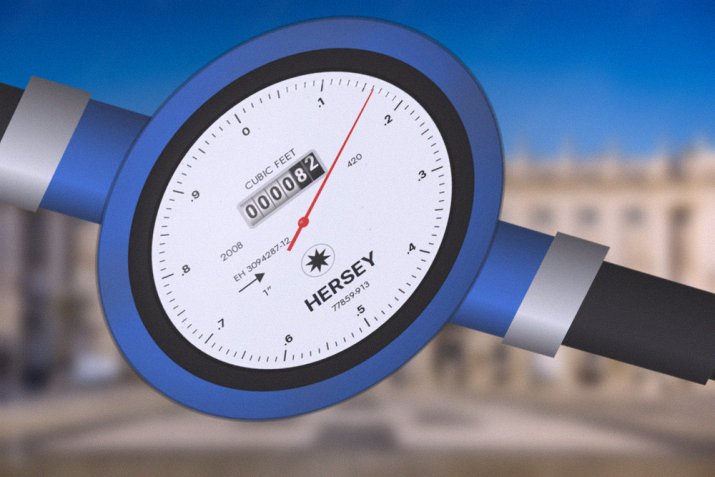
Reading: 82.16 ft³
